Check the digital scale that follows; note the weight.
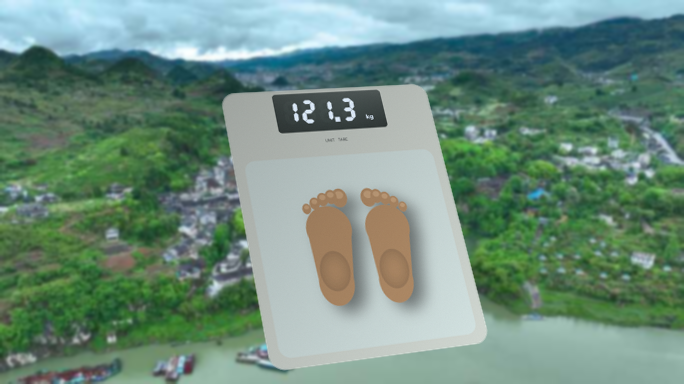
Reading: 121.3 kg
